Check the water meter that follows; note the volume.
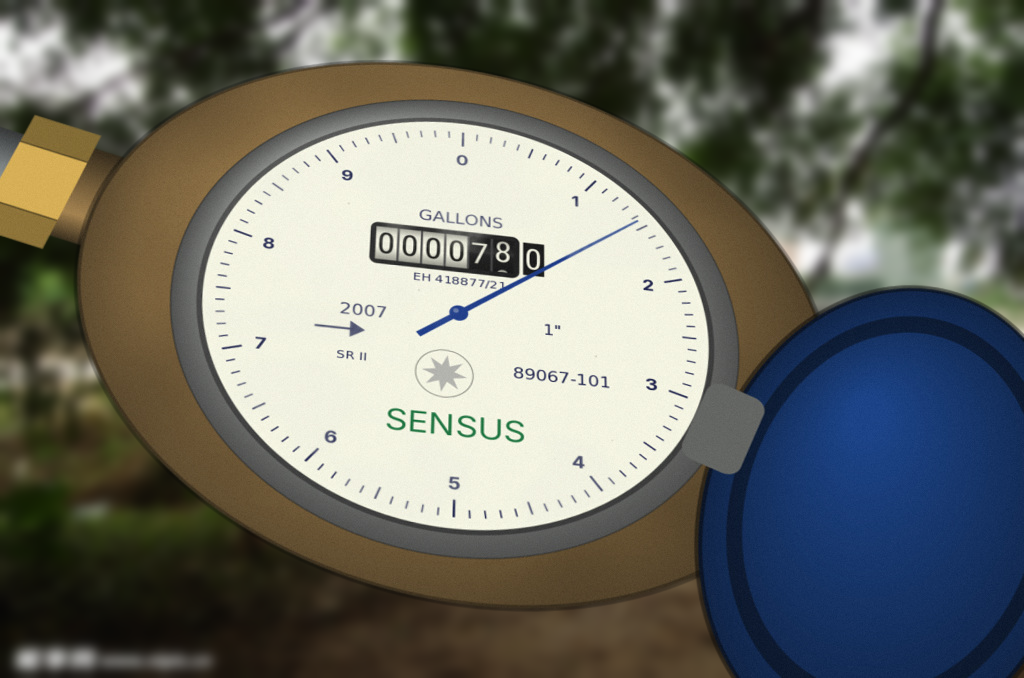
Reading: 781.4 gal
